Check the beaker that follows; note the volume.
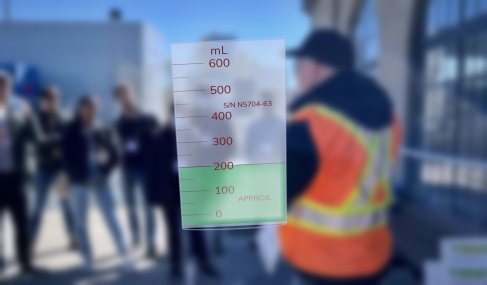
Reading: 200 mL
